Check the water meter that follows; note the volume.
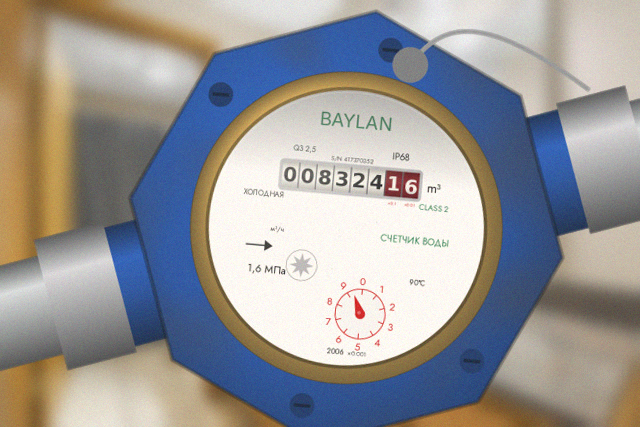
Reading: 8324.159 m³
